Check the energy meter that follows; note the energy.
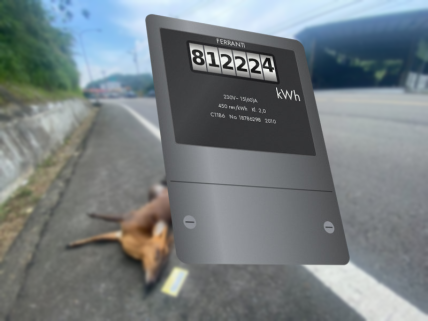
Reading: 812224 kWh
